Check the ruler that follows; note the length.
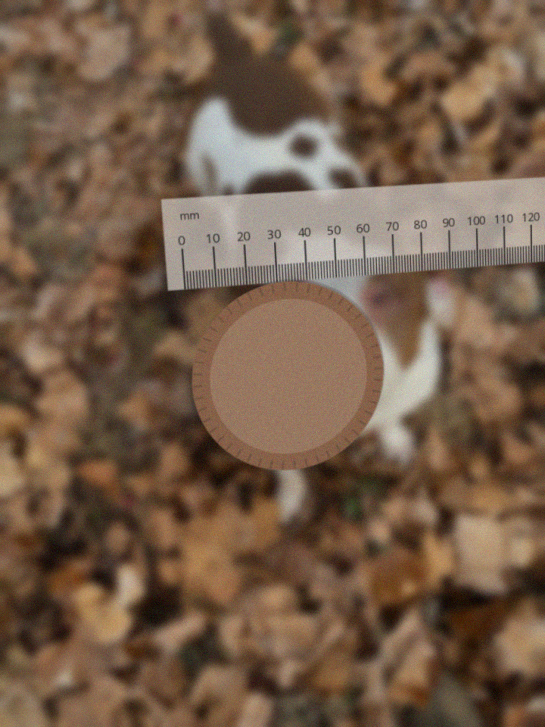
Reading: 65 mm
